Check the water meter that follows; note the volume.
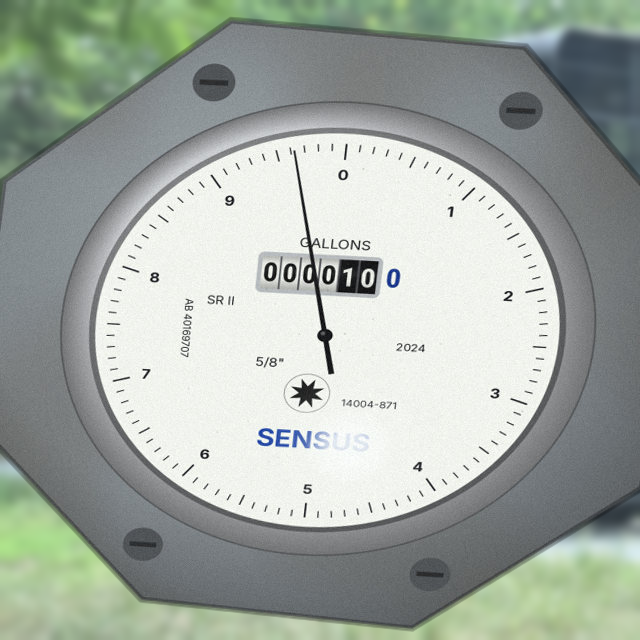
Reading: 99.6 gal
